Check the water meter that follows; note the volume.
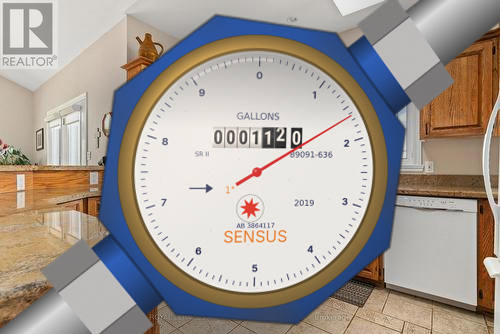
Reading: 1121.6 gal
